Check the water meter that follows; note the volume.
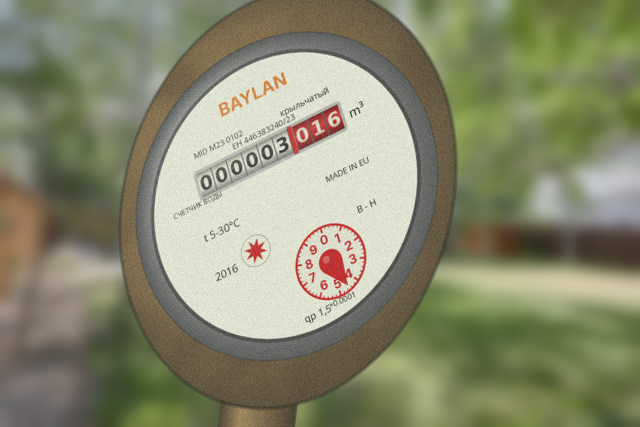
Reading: 3.0164 m³
